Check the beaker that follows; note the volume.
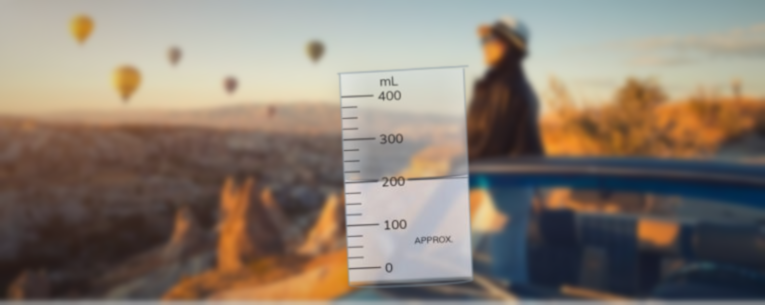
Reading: 200 mL
